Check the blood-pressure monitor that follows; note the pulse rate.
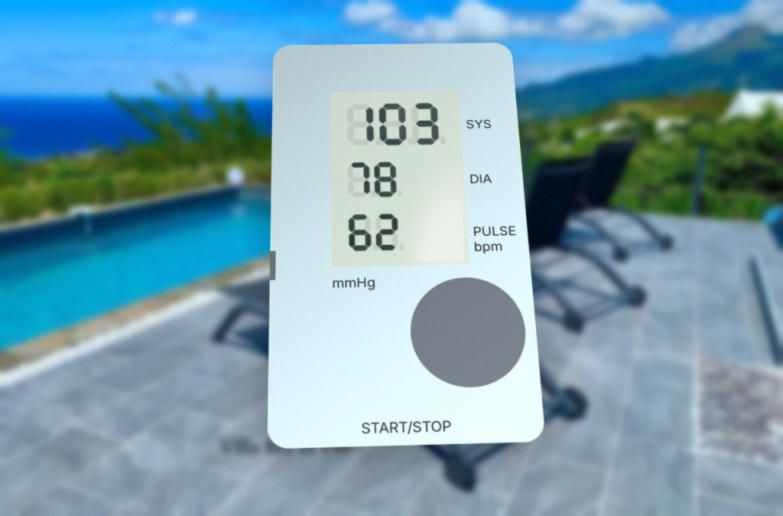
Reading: 62 bpm
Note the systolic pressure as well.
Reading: 103 mmHg
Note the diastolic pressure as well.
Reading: 78 mmHg
